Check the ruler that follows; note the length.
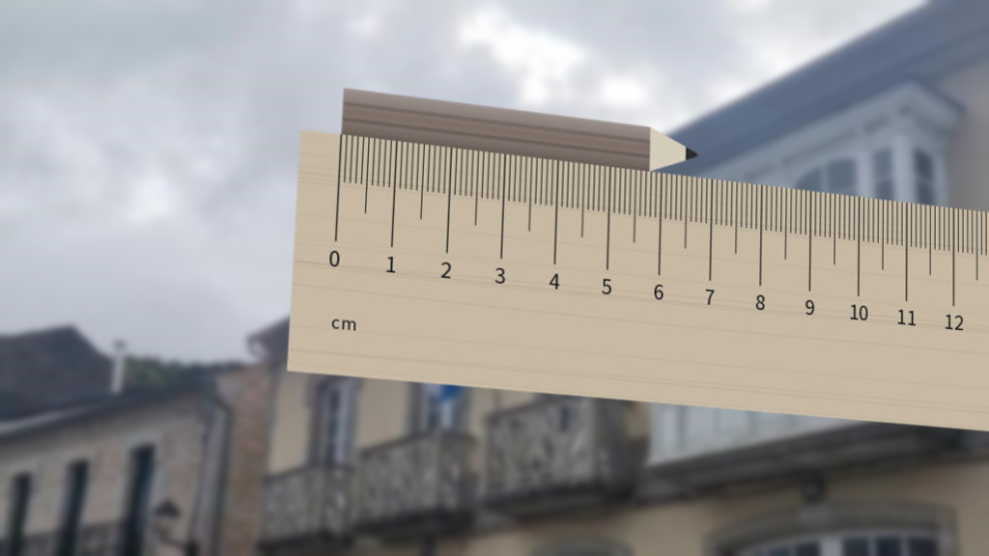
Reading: 6.7 cm
